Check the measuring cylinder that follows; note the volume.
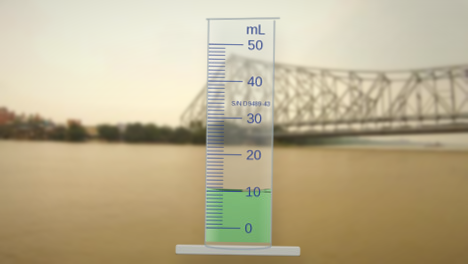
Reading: 10 mL
